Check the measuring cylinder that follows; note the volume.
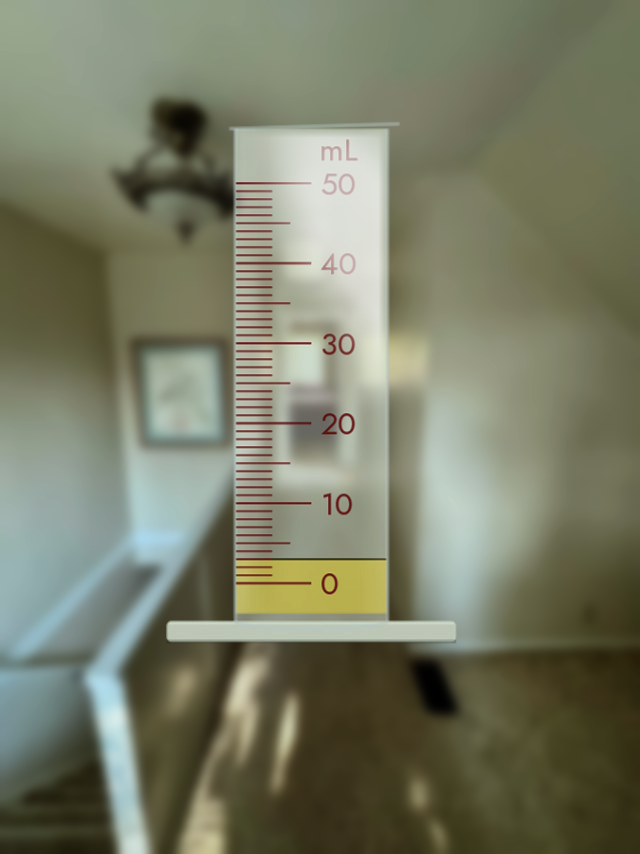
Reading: 3 mL
